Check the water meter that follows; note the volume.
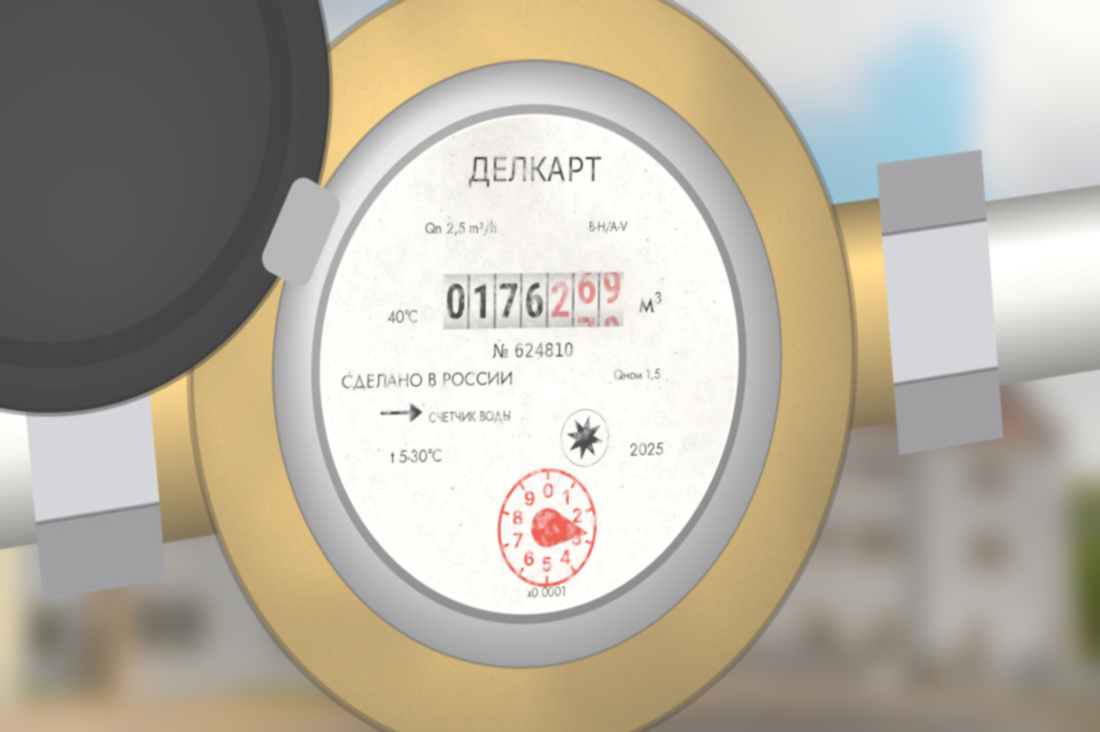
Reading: 176.2692 m³
